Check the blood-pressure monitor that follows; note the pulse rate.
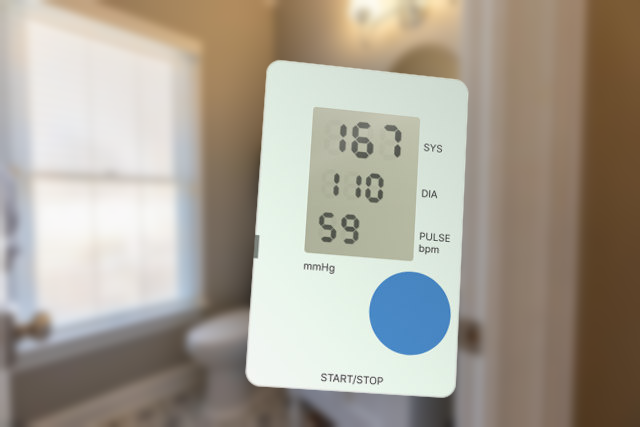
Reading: 59 bpm
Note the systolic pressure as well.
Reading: 167 mmHg
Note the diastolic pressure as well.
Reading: 110 mmHg
